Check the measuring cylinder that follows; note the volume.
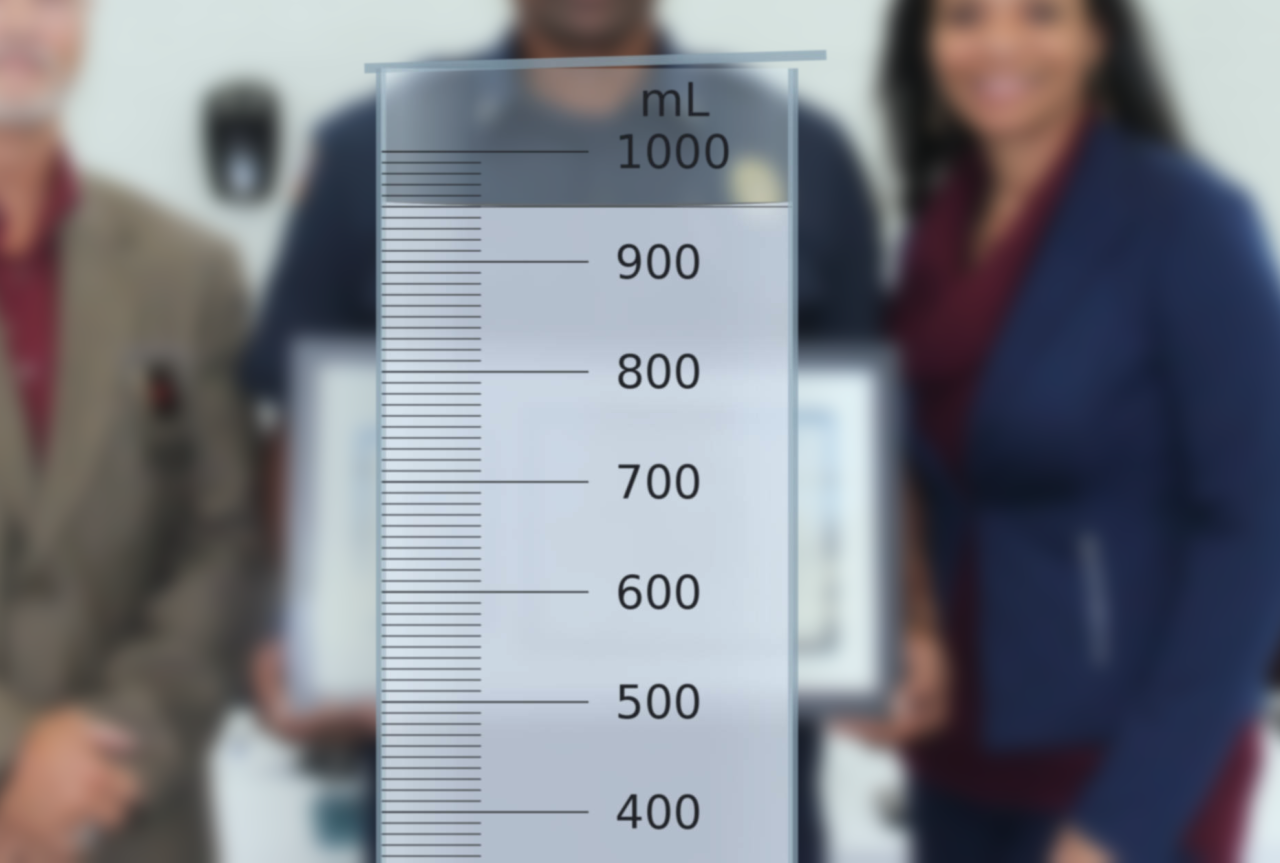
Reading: 950 mL
